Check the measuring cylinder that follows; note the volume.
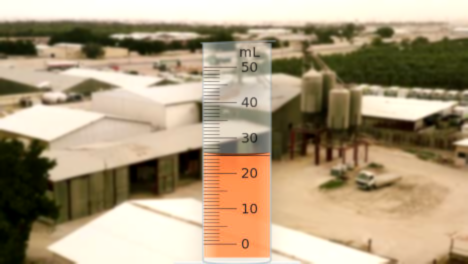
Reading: 25 mL
